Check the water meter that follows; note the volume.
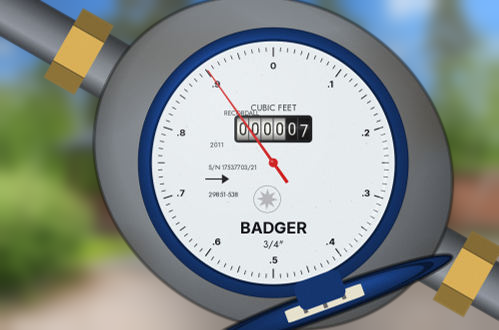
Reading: 6.90 ft³
